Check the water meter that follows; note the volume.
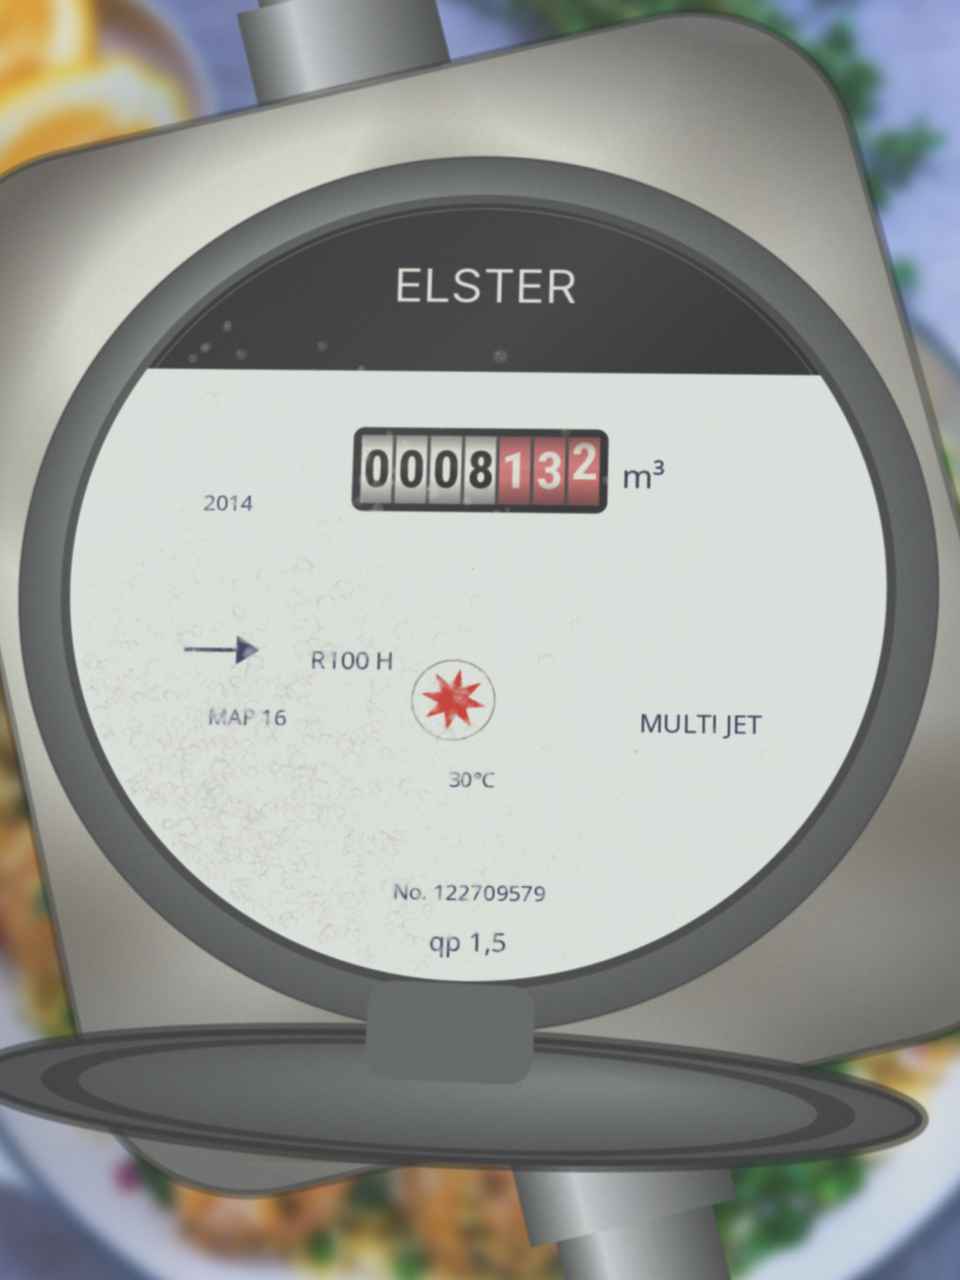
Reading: 8.132 m³
